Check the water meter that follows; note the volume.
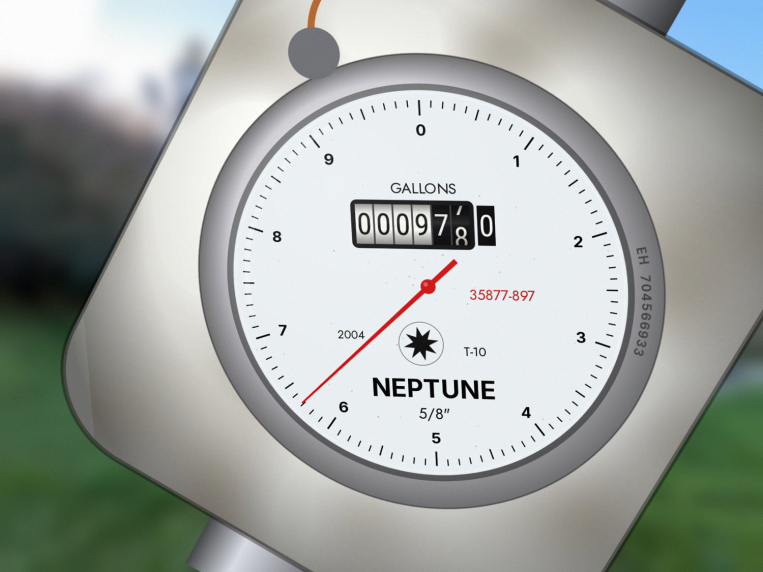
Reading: 9776.3 gal
